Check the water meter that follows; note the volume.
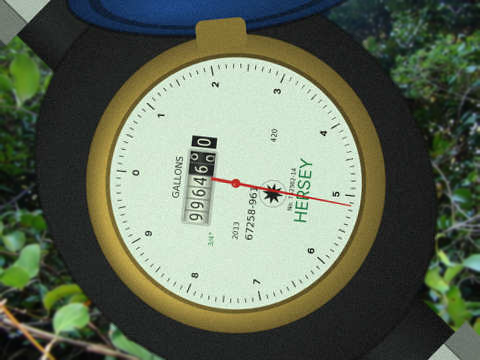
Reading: 9964685.1 gal
